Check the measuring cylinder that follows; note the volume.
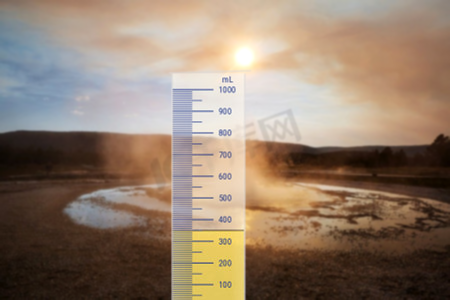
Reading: 350 mL
